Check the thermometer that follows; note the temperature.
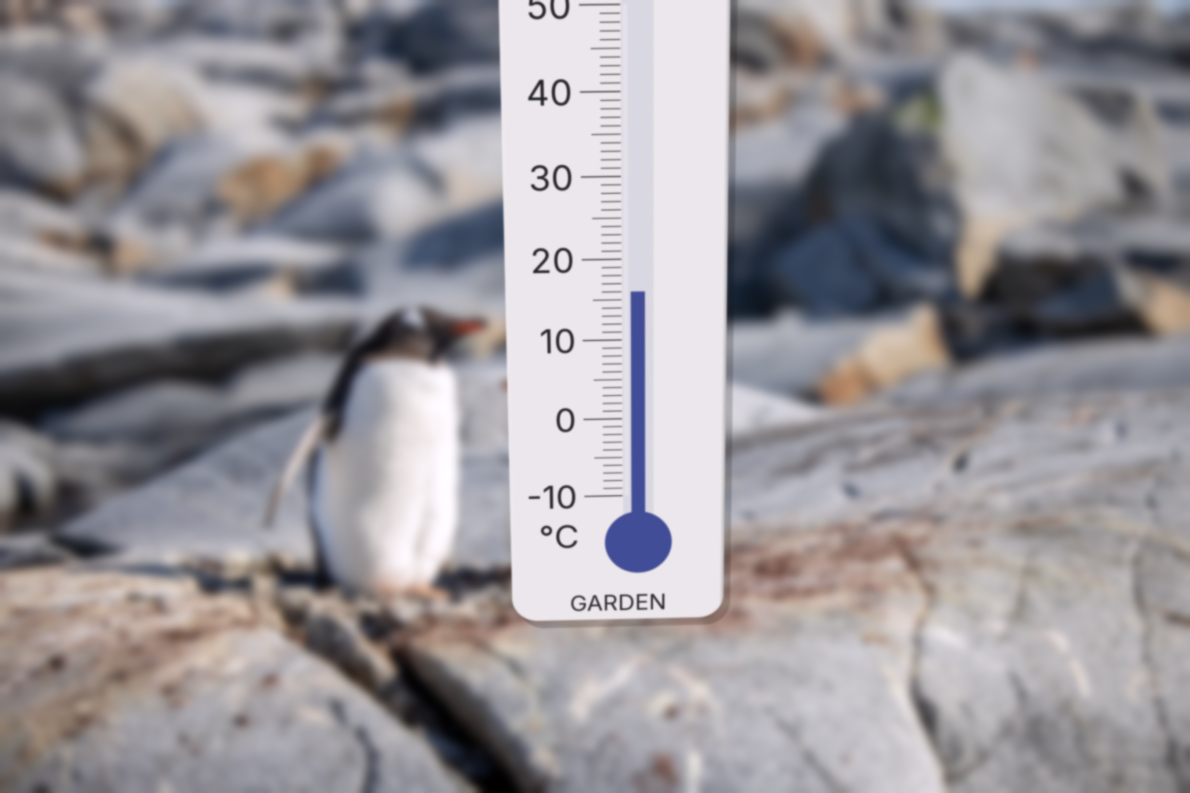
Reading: 16 °C
